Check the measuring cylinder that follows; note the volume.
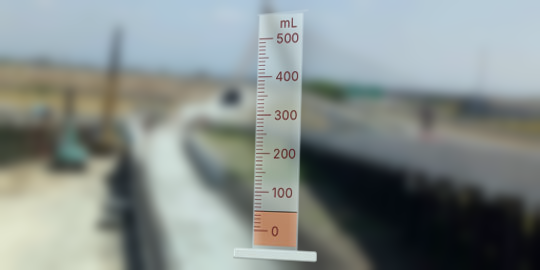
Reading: 50 mL
